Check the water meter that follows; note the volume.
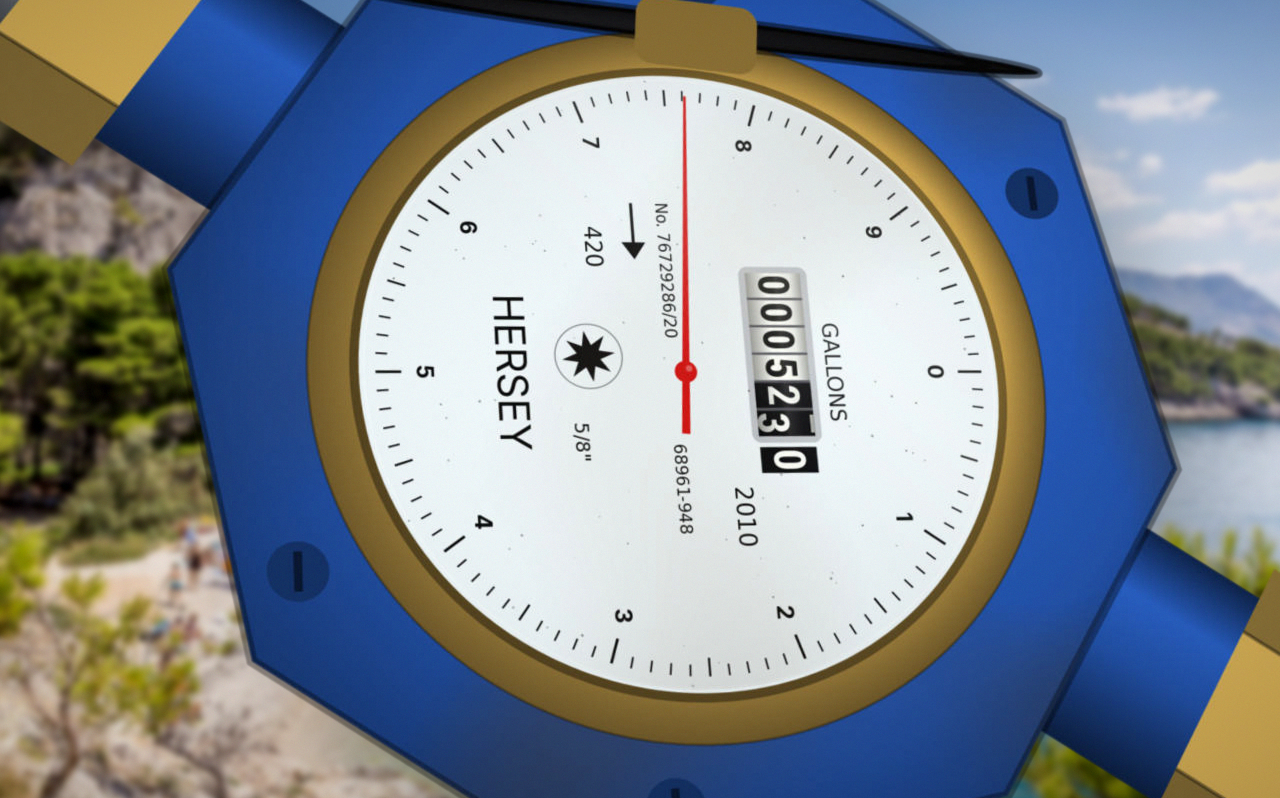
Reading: 5227.6 gal
